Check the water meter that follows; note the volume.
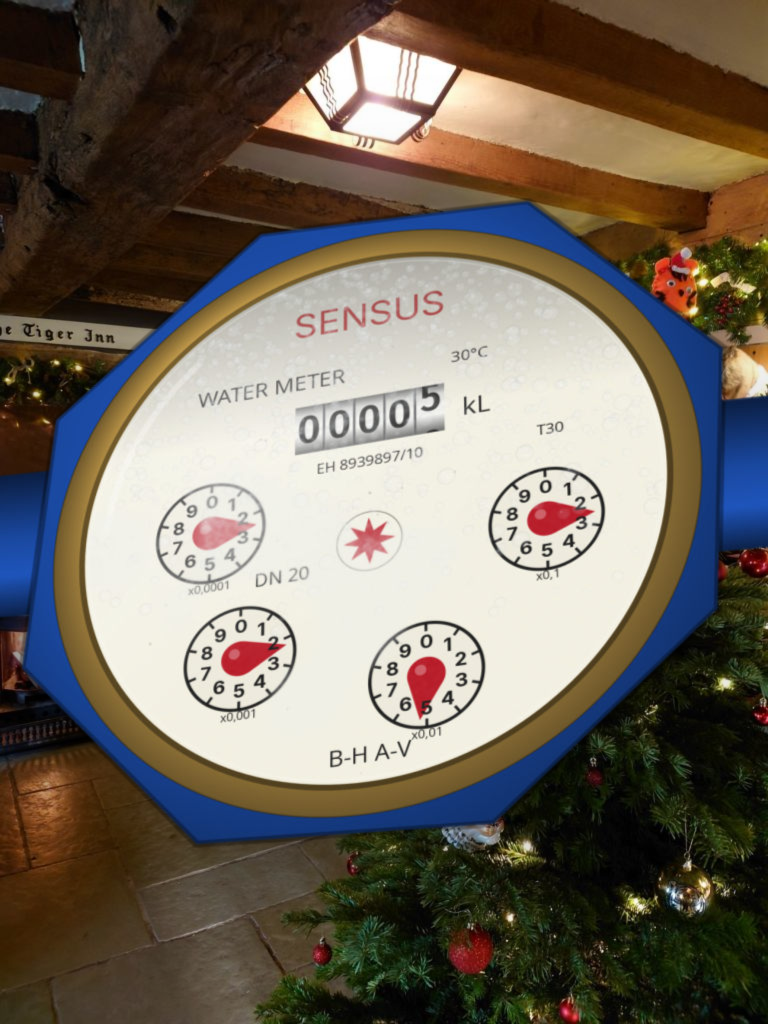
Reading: 5.2522 kL
